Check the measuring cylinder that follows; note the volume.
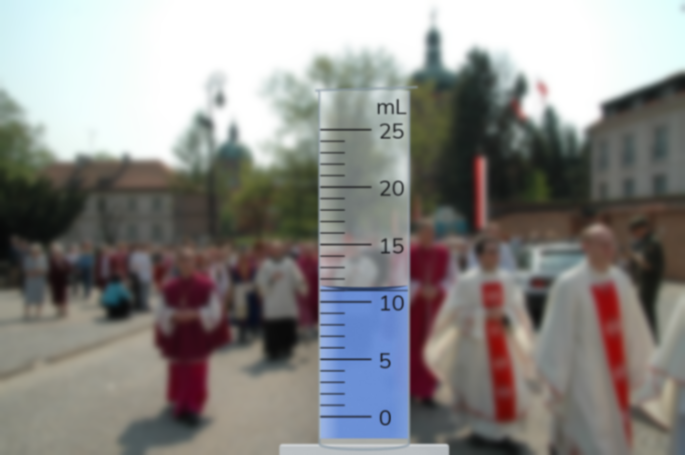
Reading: 11 mL
